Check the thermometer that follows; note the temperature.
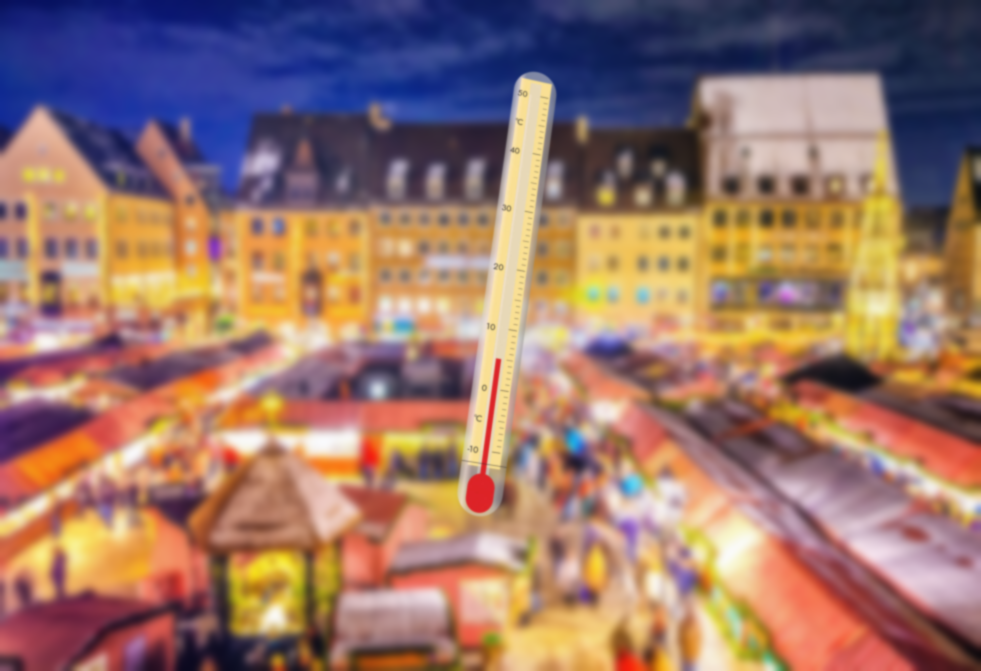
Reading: 5 °C
